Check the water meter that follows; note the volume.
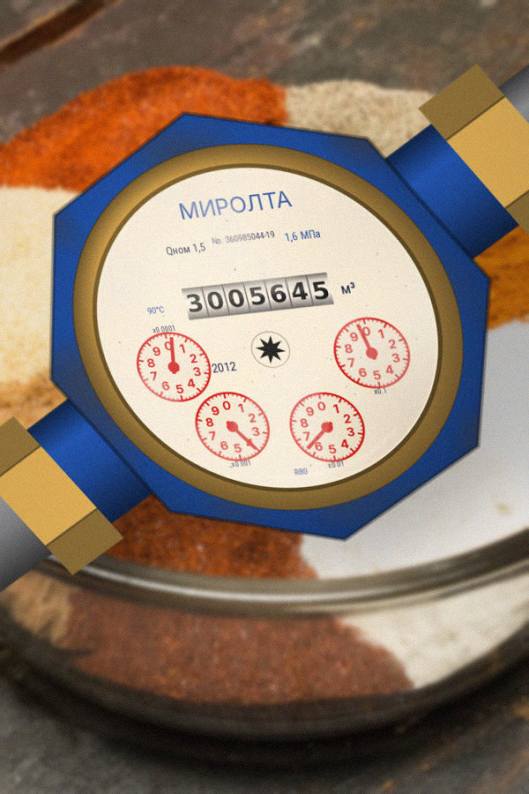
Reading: 3005644.9640 m³
